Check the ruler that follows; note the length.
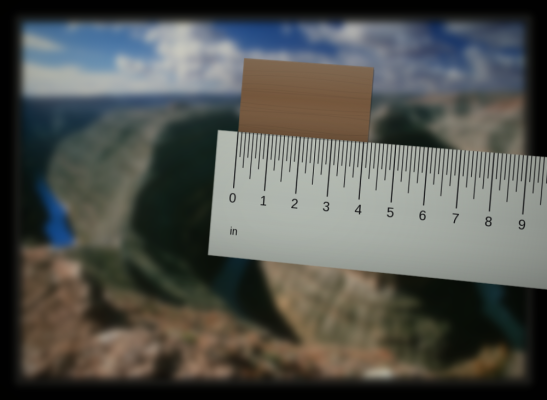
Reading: 4.125 in
